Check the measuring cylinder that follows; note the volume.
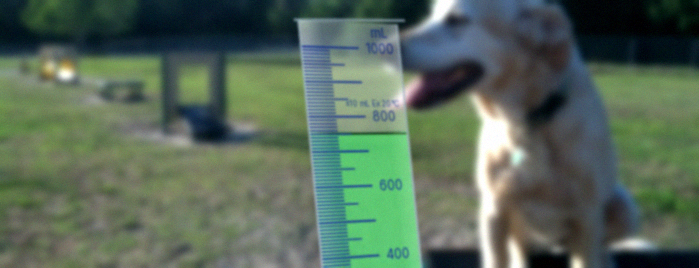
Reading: 750 mL
